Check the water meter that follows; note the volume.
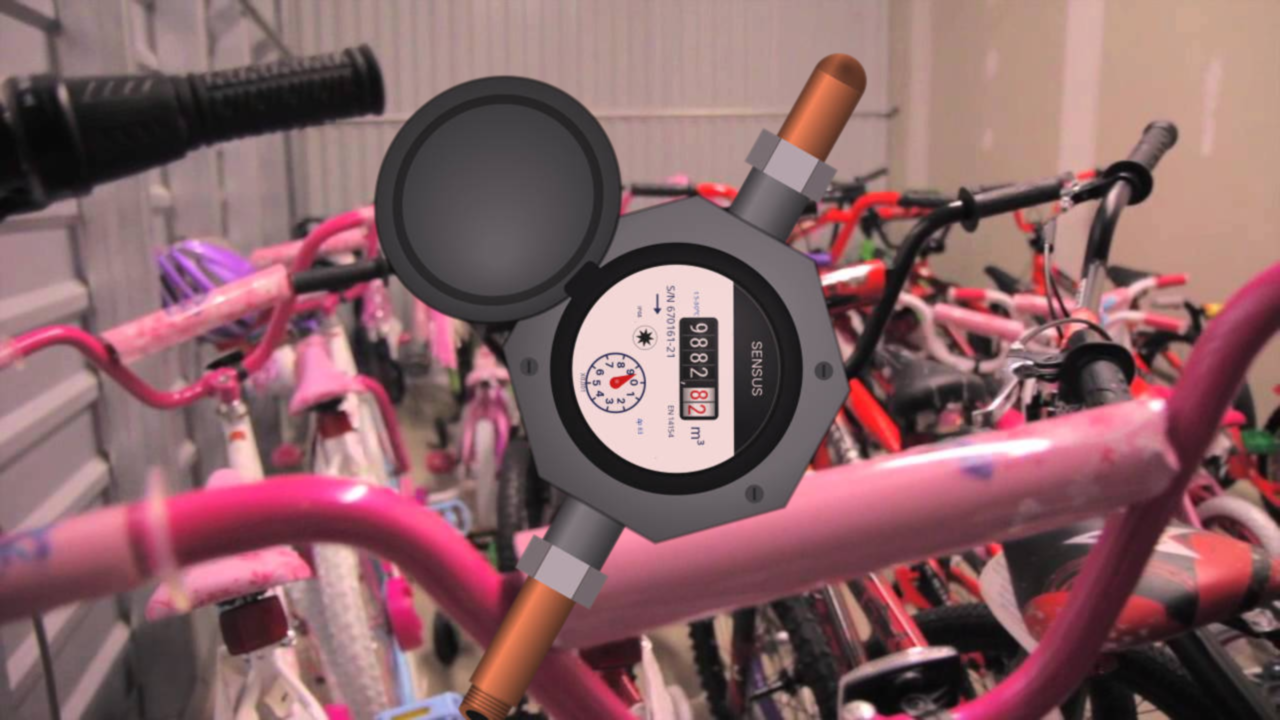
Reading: 9882.819 m³
